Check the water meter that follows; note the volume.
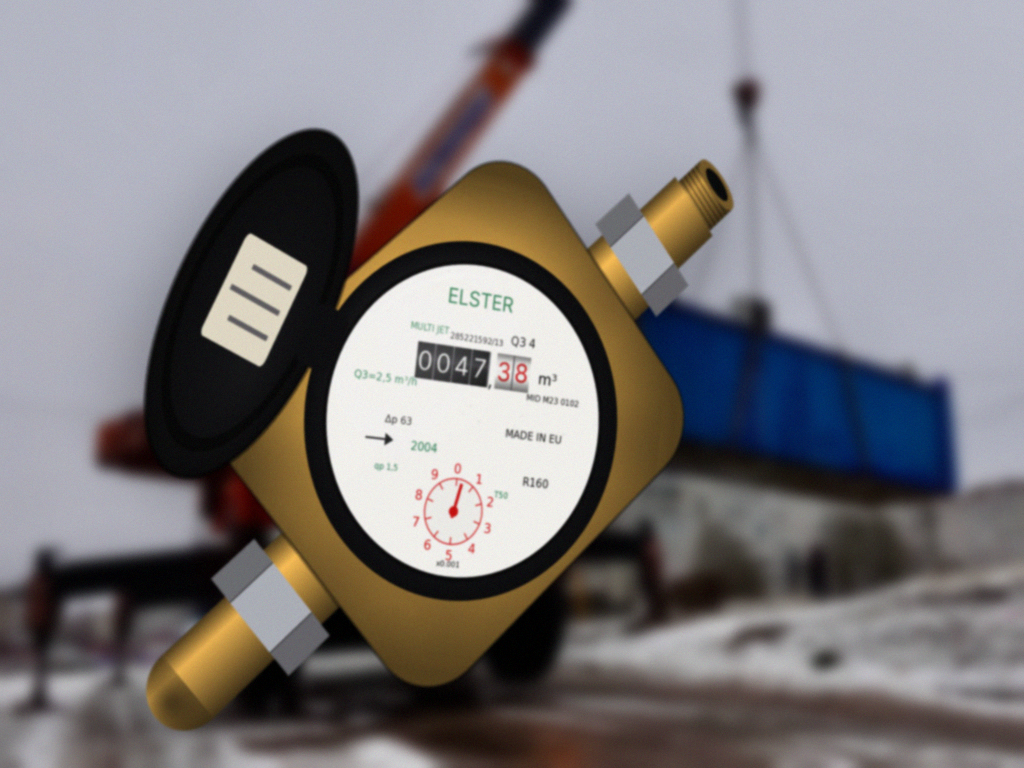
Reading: 47.380 m³
